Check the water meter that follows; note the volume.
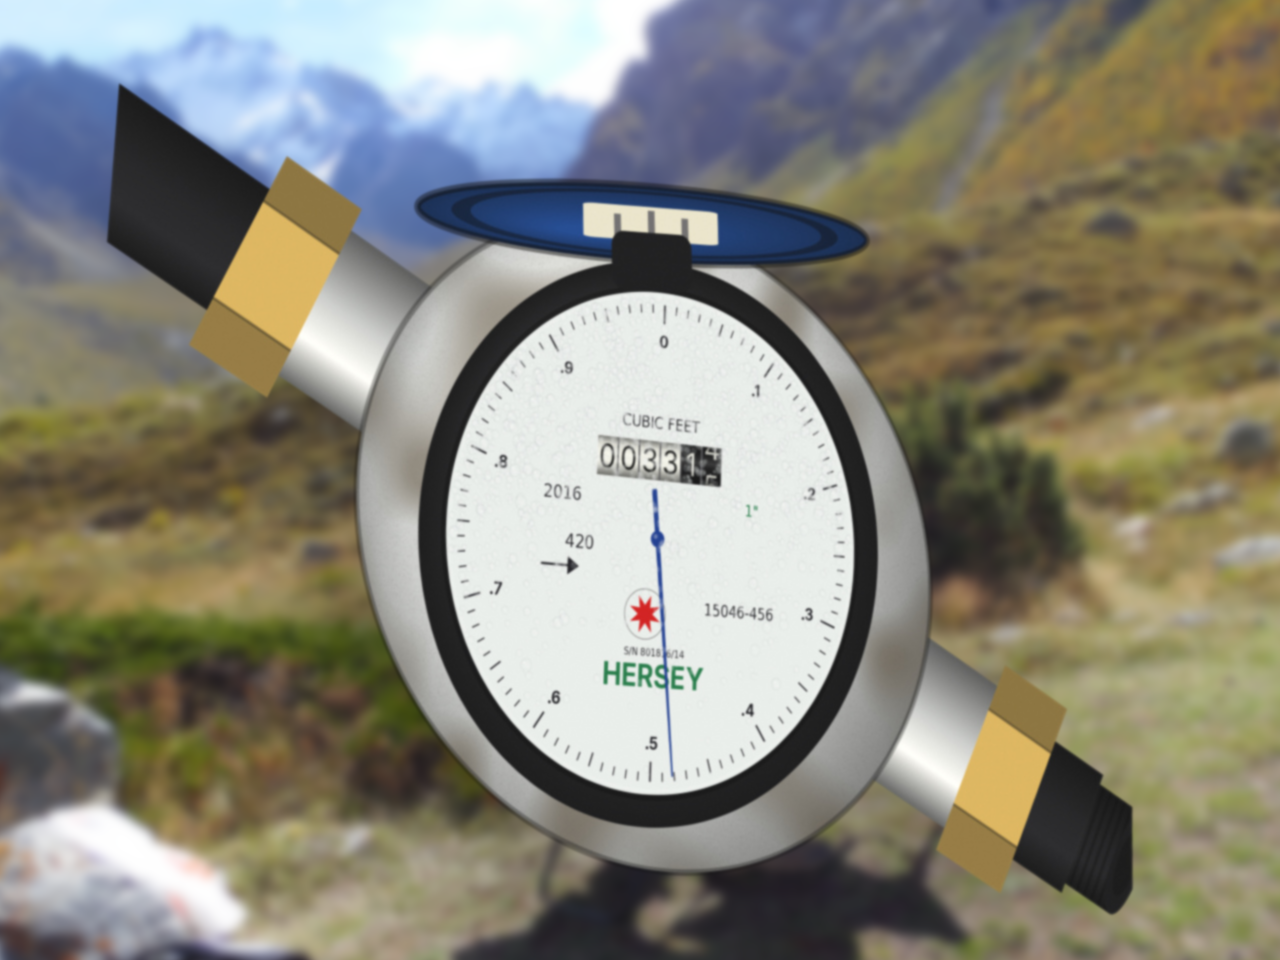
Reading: 3314.48 ft³
